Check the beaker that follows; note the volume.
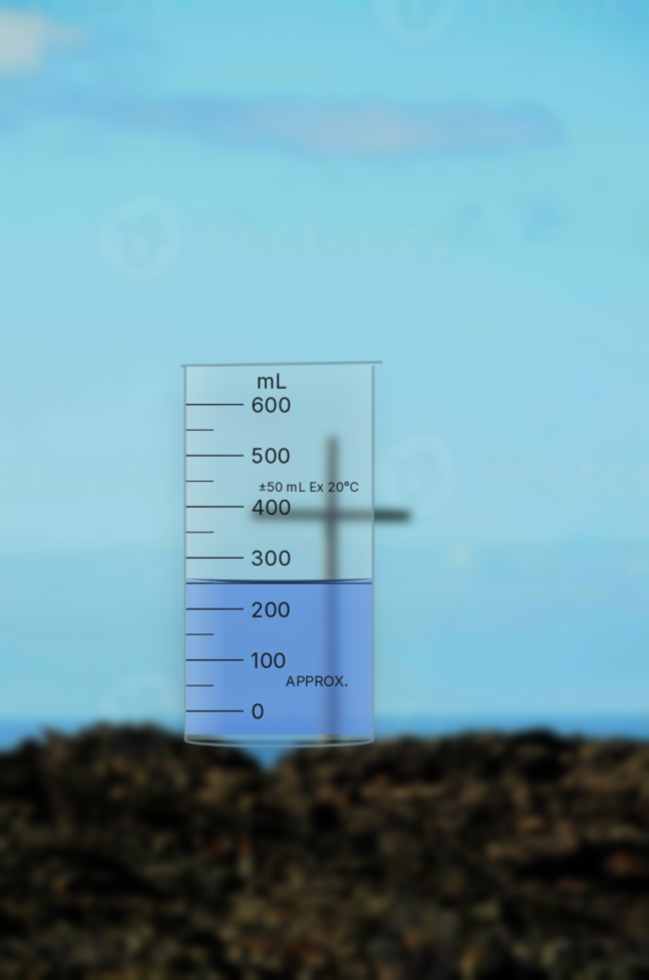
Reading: 250 mL
